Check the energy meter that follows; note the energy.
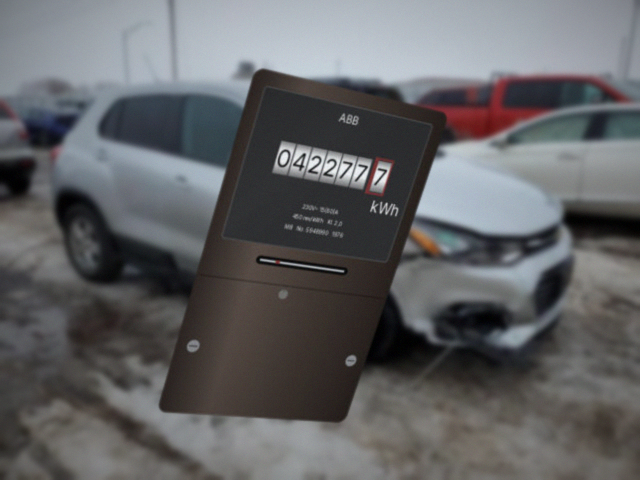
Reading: 42277.7 kWh
